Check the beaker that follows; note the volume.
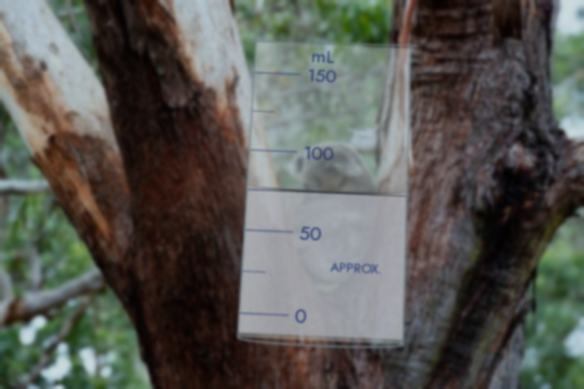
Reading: 75 mL
